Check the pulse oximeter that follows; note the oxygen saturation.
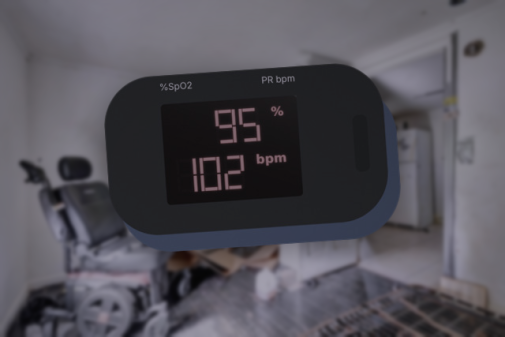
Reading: 95 %
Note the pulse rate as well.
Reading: 102 bpm
